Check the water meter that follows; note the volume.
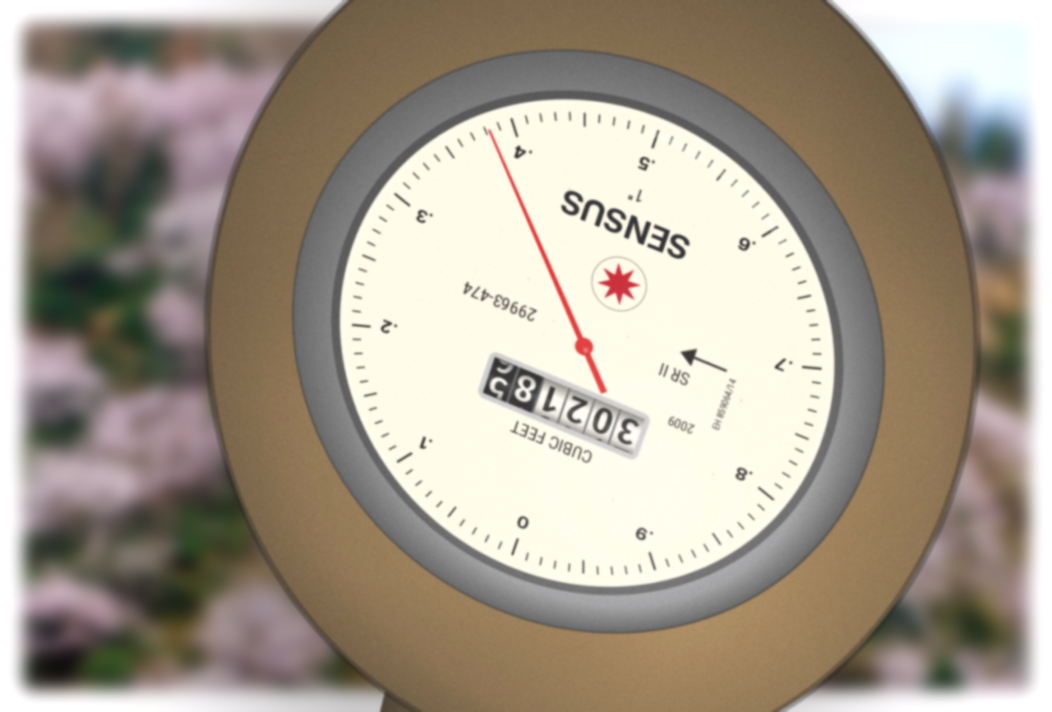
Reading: 302185.38 ft³
